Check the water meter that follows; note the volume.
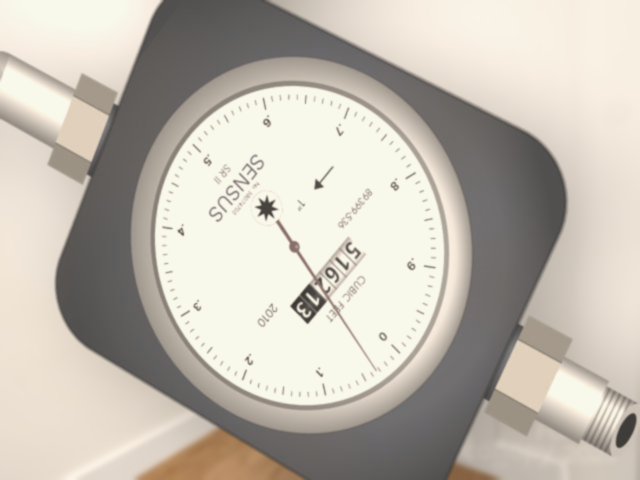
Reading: 516213.03 ft³
